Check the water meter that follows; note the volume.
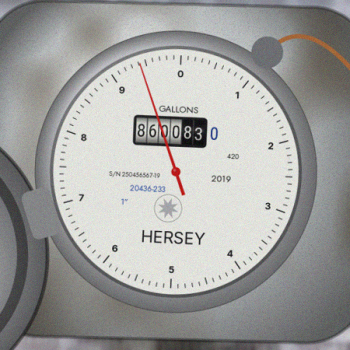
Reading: 8600829.4 gal
